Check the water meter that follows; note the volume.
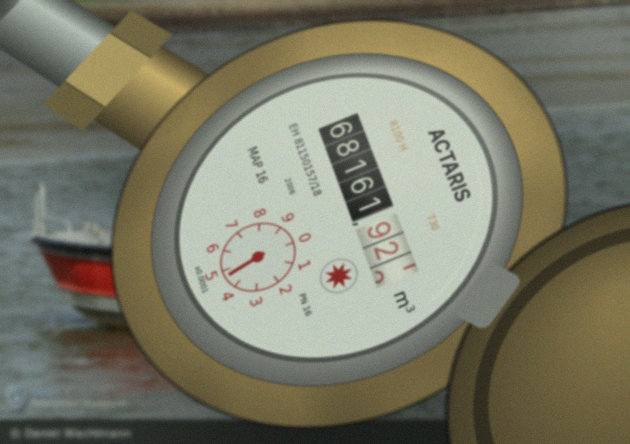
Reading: 68161.9214 m³
